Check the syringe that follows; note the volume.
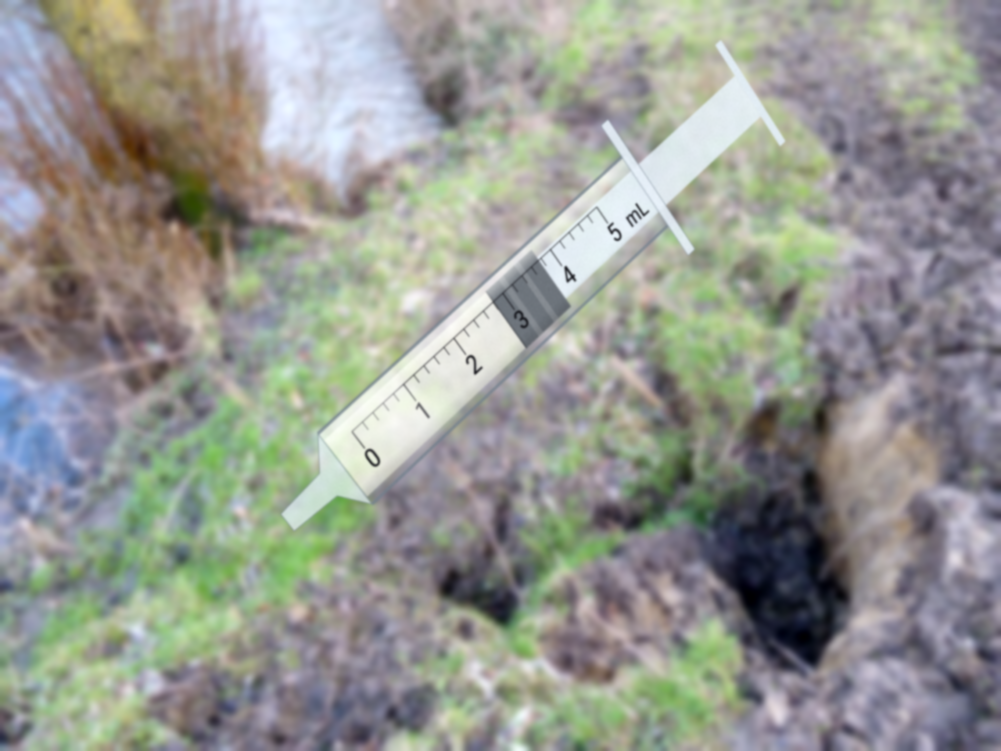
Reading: 2.8 mL
